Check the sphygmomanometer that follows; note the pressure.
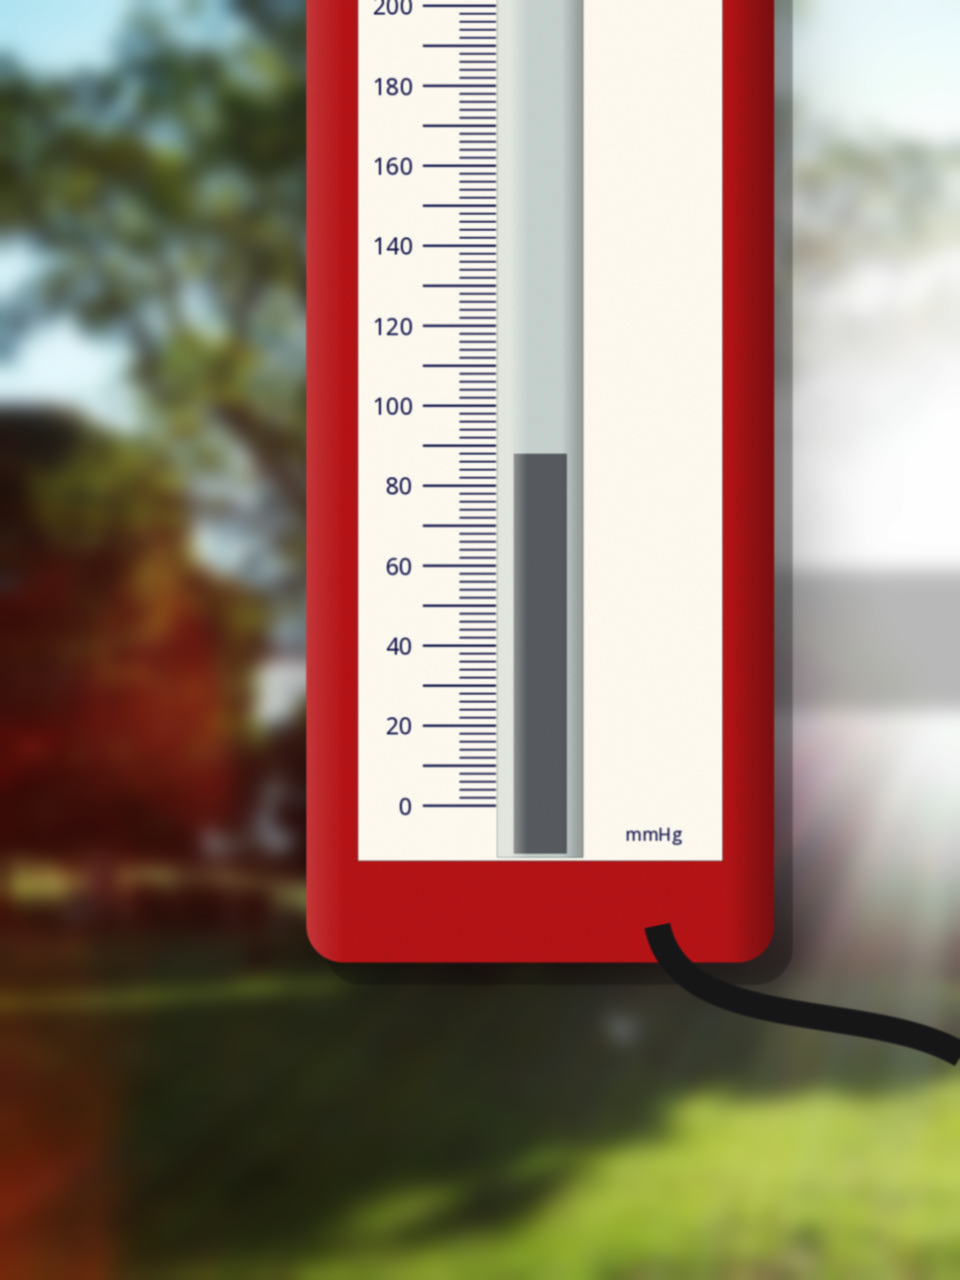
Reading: 88 mmHg
